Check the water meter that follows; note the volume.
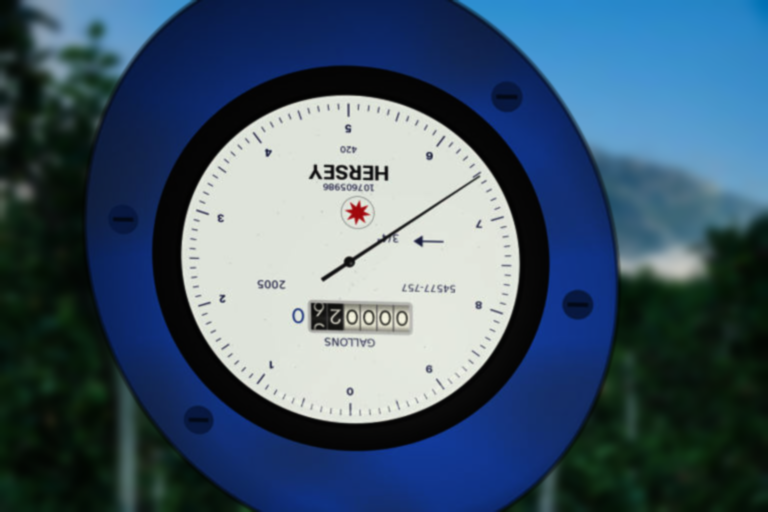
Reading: 256.5 gal
